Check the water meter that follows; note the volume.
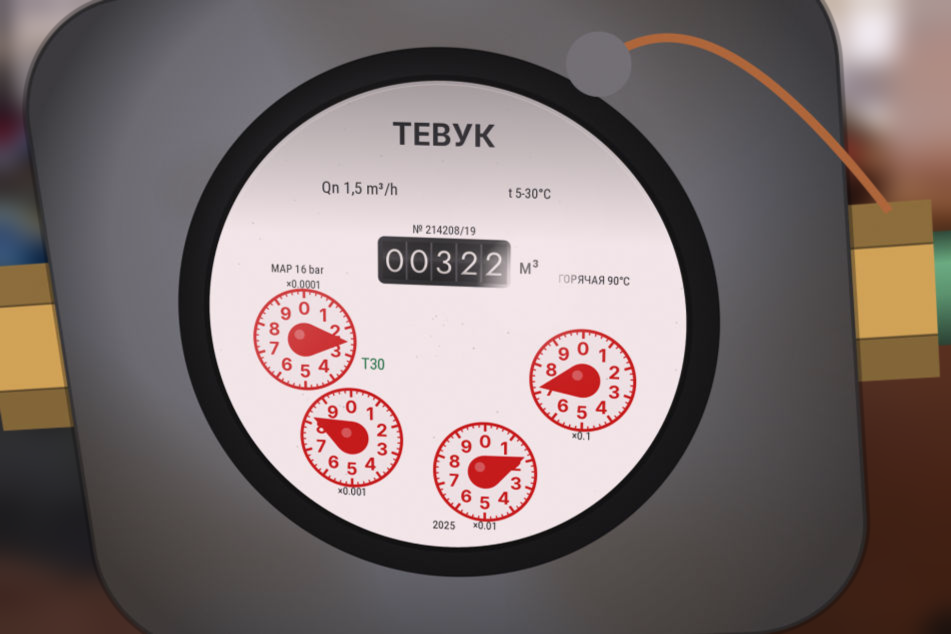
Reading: 322.7182 m³
